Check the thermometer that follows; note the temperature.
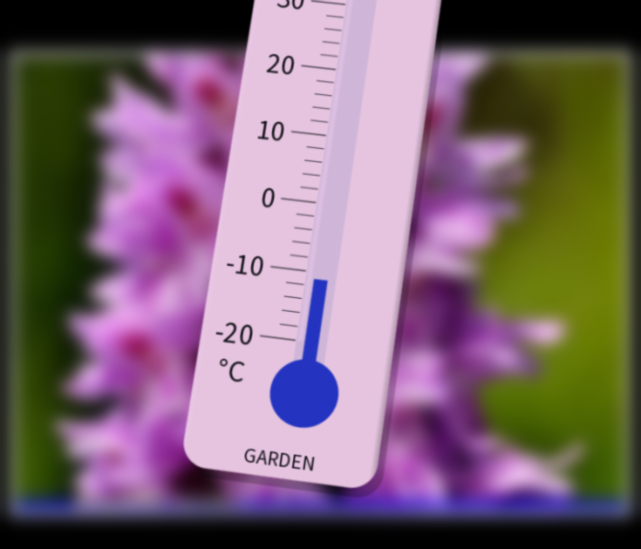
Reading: -11 °C
